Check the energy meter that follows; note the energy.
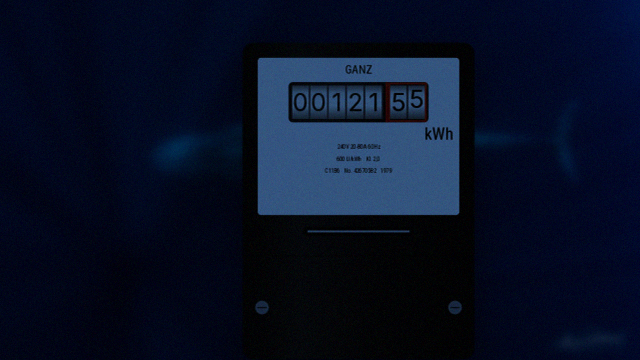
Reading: 121.55 kWh
